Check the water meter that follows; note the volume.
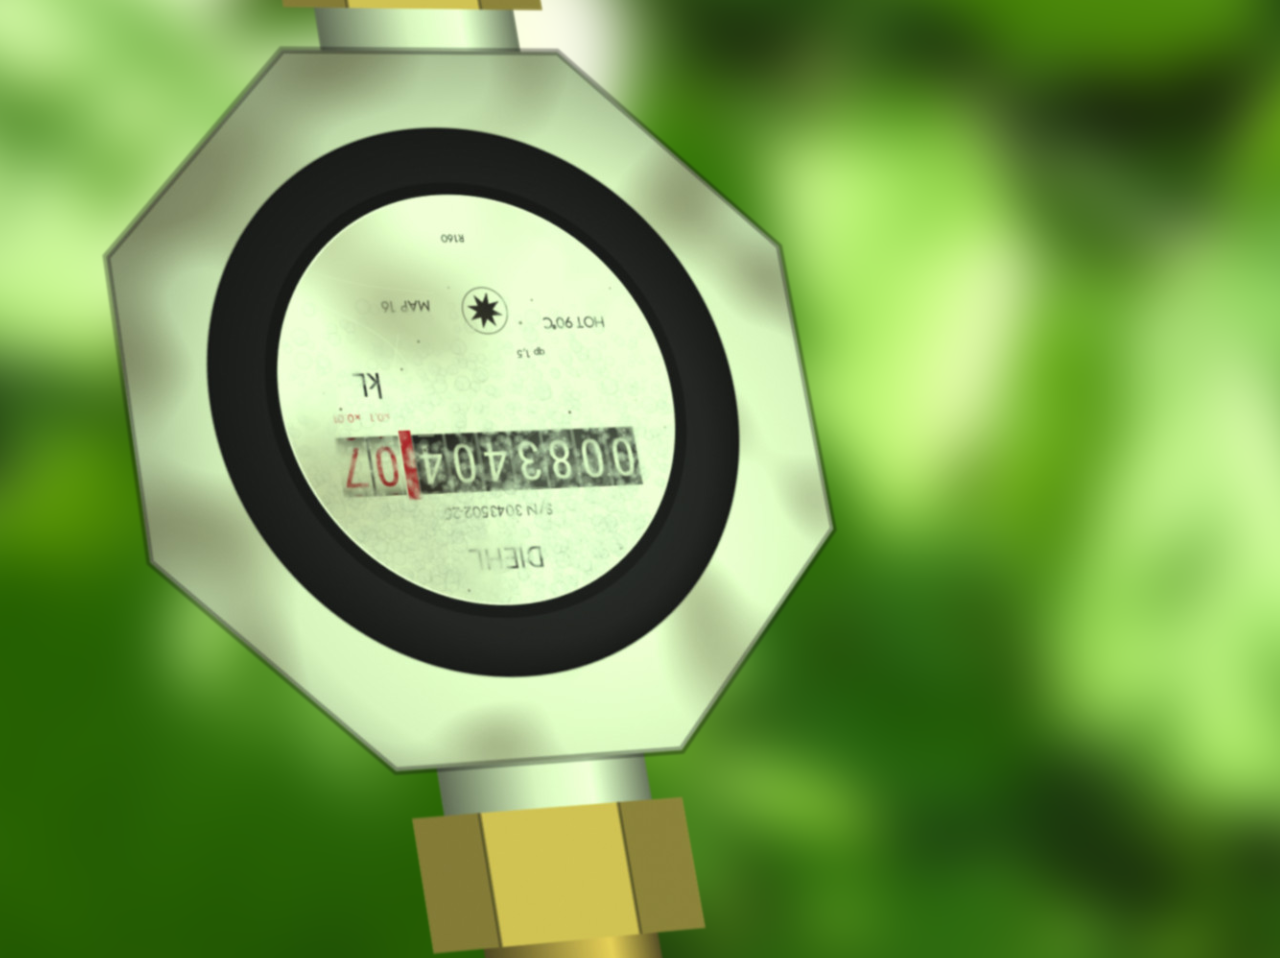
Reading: 83404.07 kL
